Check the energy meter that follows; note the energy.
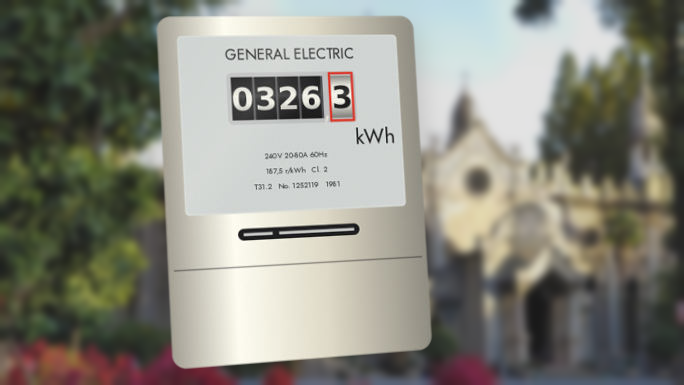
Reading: 326.3 kWh
